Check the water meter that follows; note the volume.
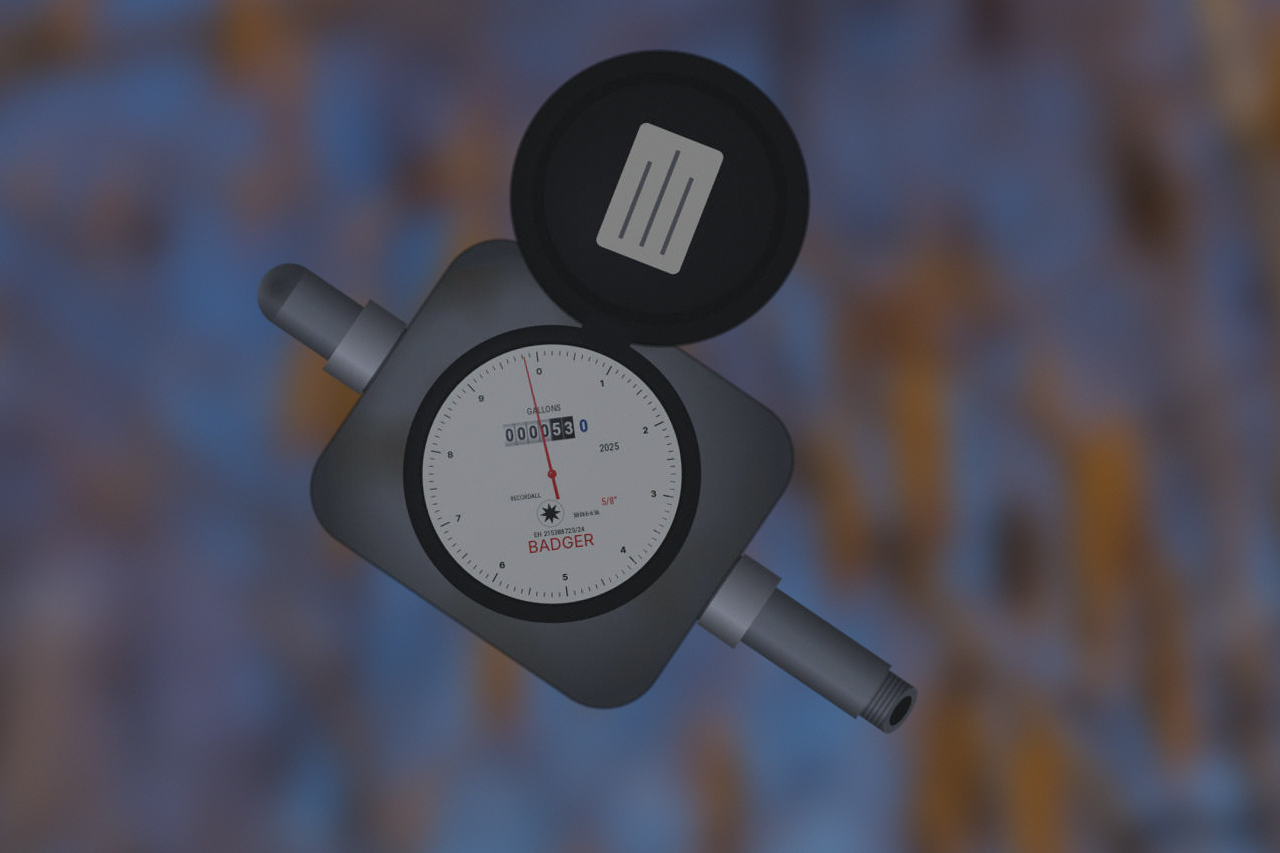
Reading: 529.8 gal
